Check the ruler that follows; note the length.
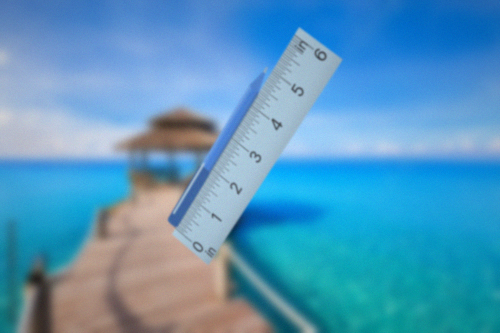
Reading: 5 in
